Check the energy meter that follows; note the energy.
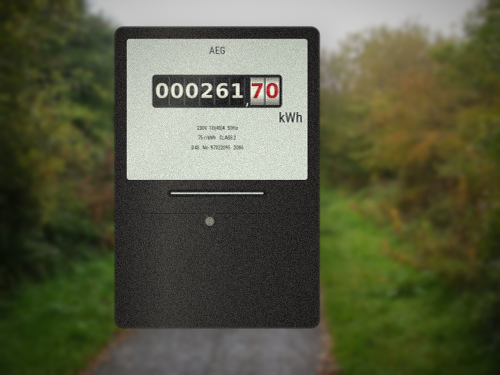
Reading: 261.70 kWh
